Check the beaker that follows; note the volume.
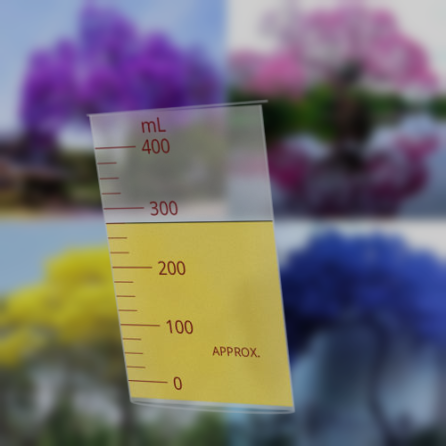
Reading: 275 mL
